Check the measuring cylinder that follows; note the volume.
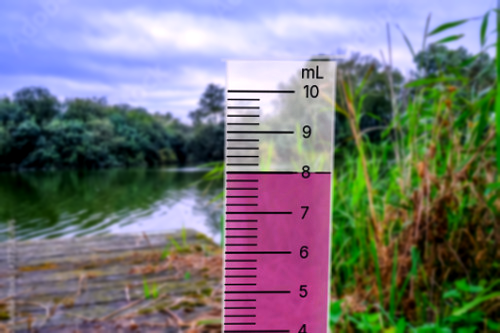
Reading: 8 mL
